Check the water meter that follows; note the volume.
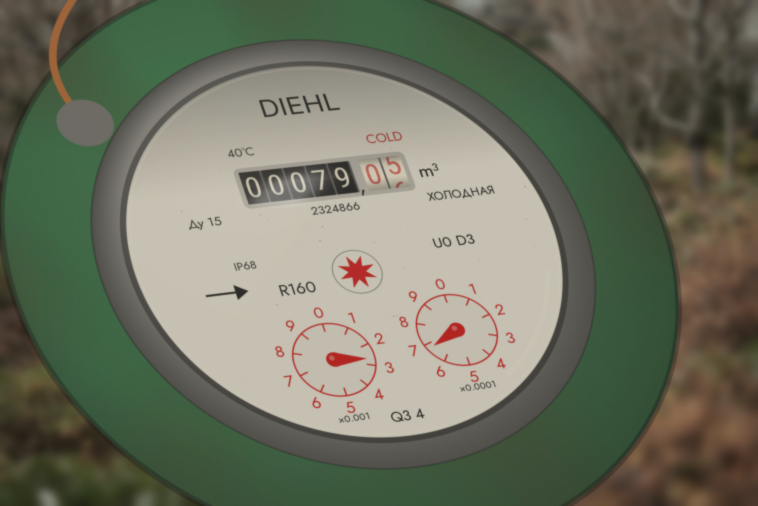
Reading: 79.0526 m³
